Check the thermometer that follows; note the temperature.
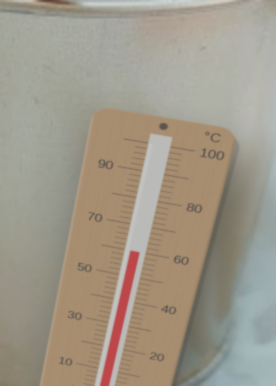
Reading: 60 °C
